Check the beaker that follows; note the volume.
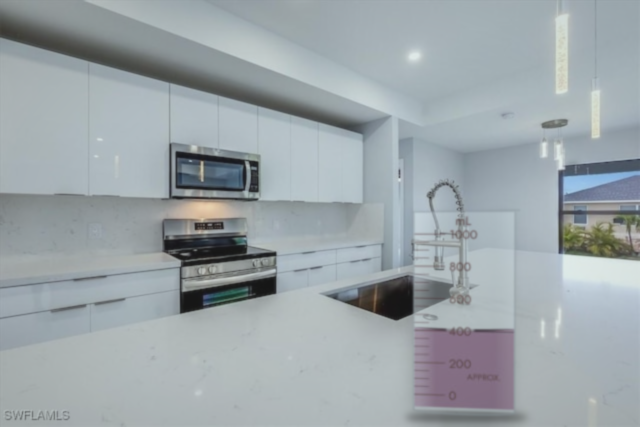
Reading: 400 mL
